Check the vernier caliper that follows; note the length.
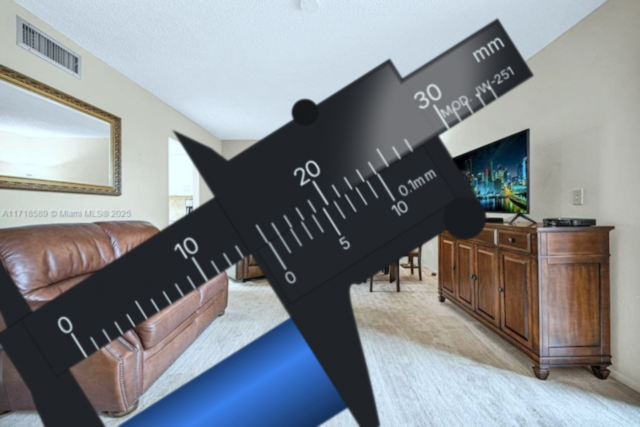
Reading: 15.1 mm
